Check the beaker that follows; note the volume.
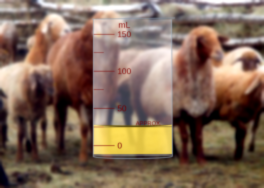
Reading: 25 mL
